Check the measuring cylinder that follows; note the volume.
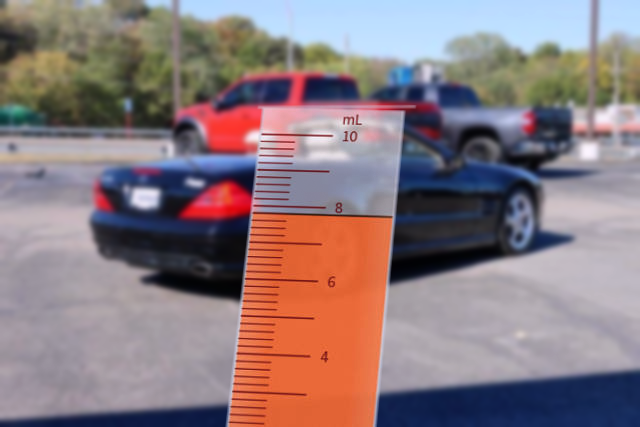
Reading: 7.8 mL
